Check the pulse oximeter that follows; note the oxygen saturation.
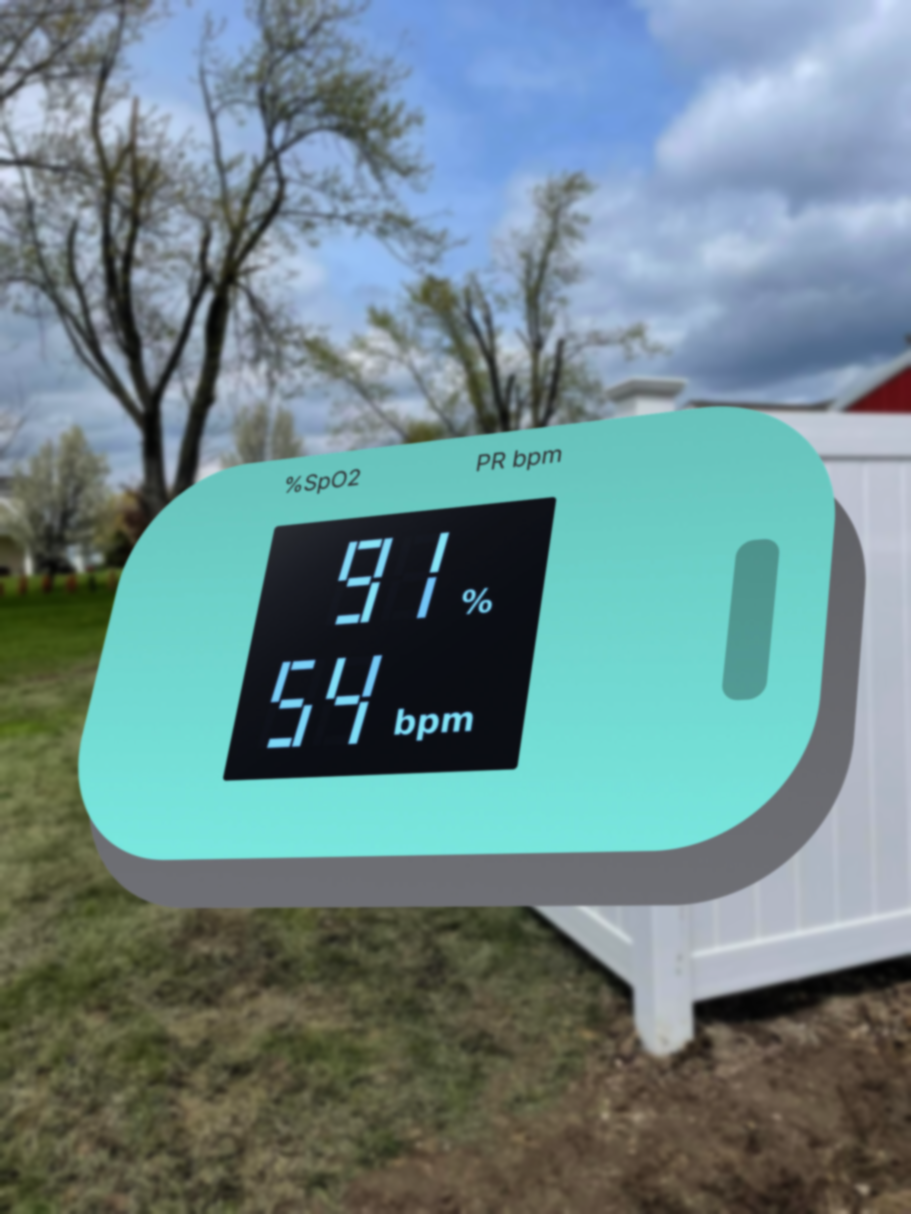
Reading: 91 %
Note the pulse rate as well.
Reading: 54 bpm
